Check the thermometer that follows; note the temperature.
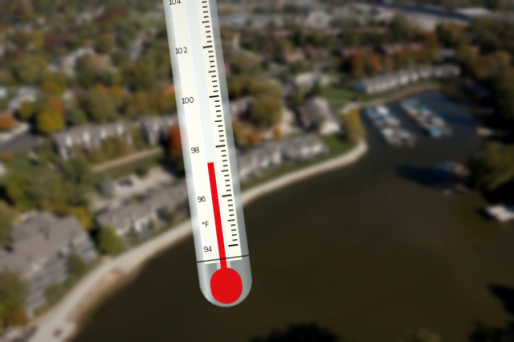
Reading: 97.4 °F
